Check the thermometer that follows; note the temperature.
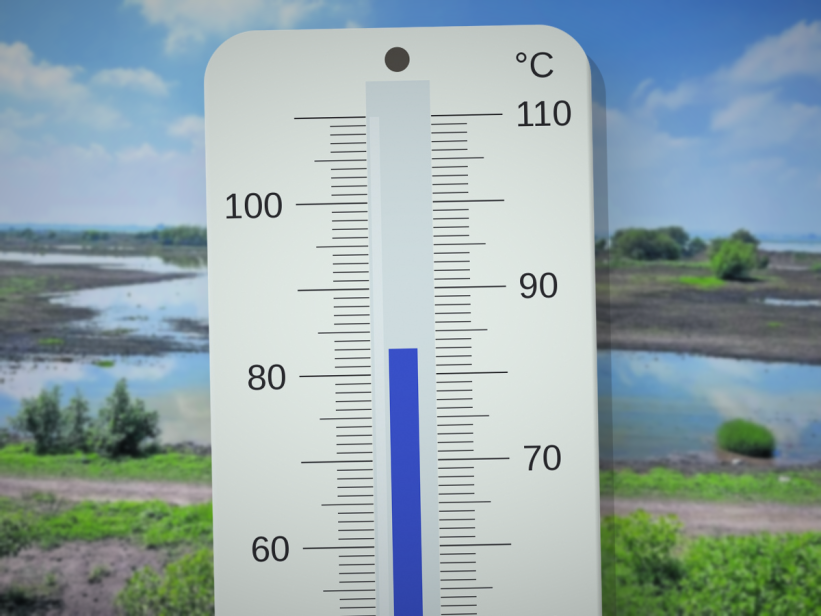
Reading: 83 °C
